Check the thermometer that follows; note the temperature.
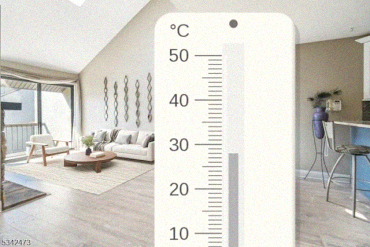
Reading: 28 °C
